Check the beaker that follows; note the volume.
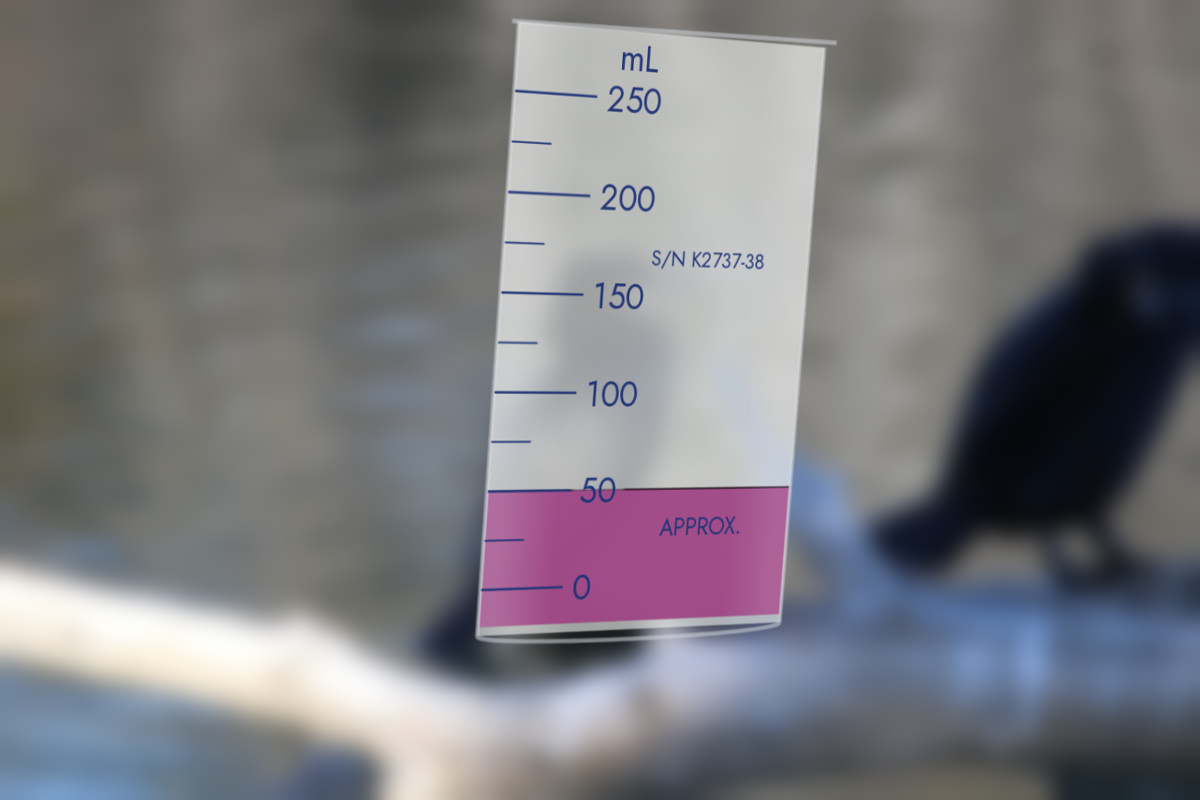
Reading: 50 mL
